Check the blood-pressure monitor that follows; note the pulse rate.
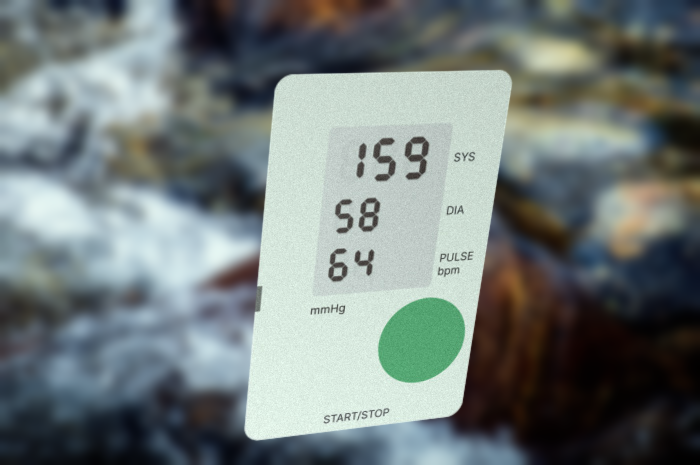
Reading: 64 bpm
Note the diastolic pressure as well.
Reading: 58 mmHg
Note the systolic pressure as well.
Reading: 159 mmHg
